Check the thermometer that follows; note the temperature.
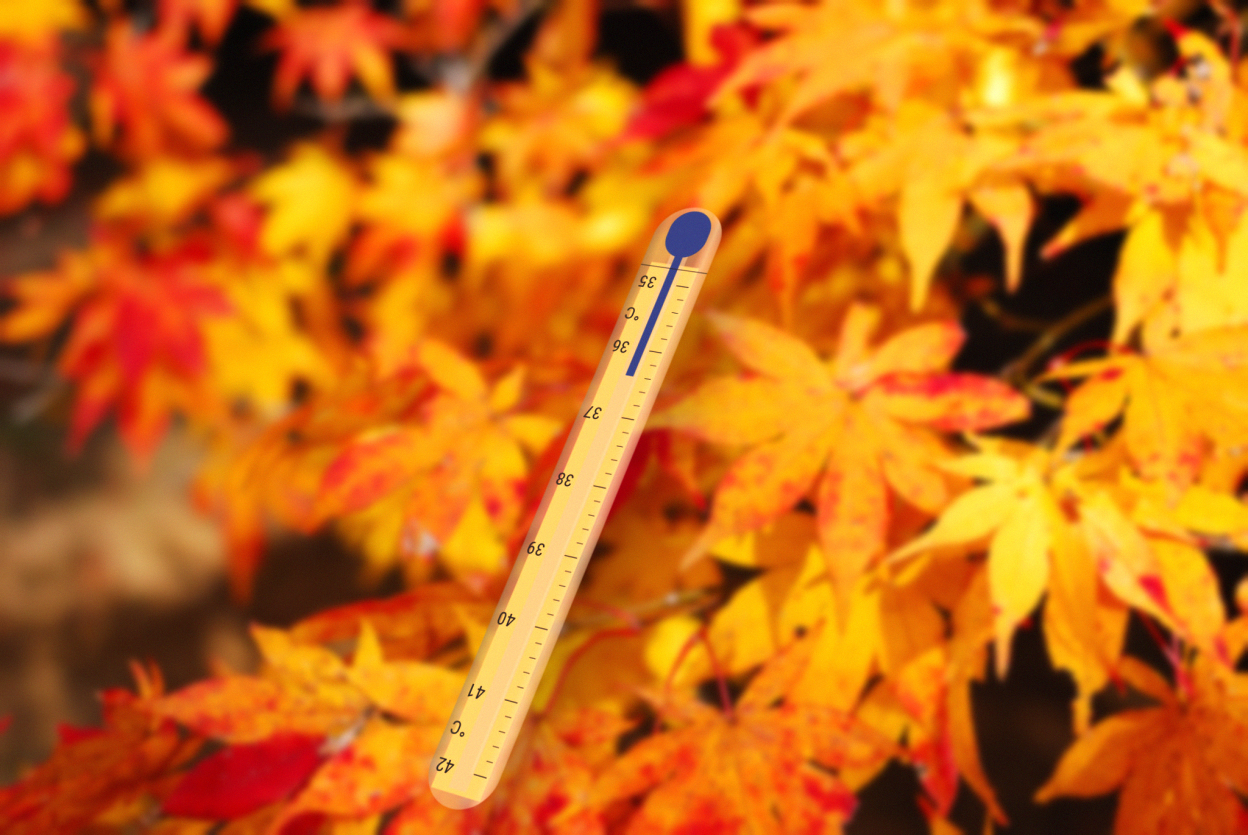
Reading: 36.4 °C
